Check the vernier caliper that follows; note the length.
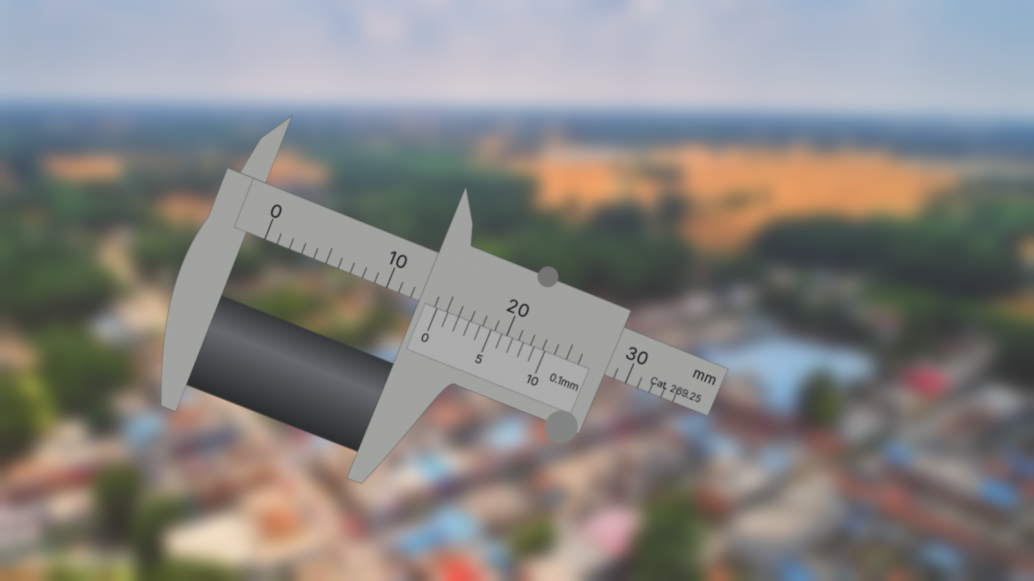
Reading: 14.2 mm
